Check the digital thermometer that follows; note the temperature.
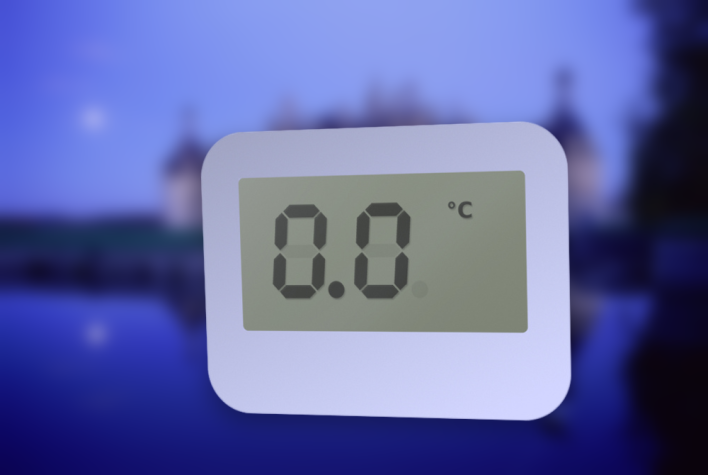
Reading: 0.0 °C
